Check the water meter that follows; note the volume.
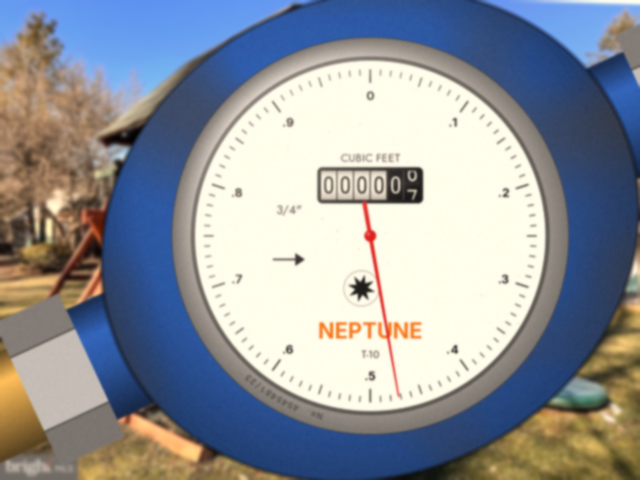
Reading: 6.47 ft³
